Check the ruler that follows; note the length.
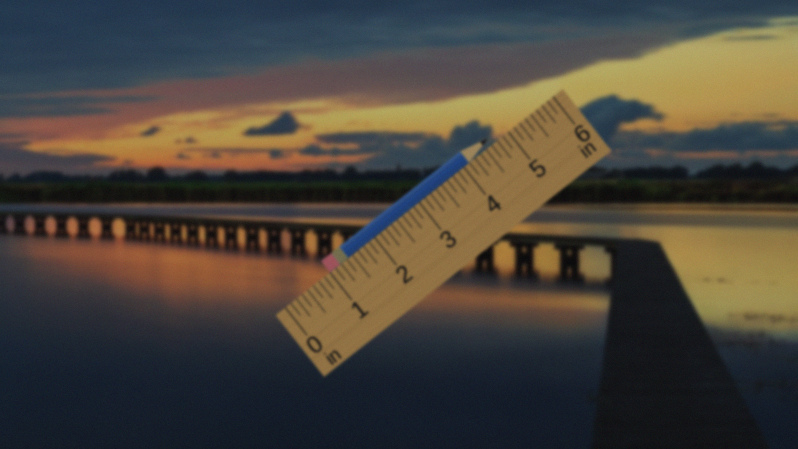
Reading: 3.625 in
